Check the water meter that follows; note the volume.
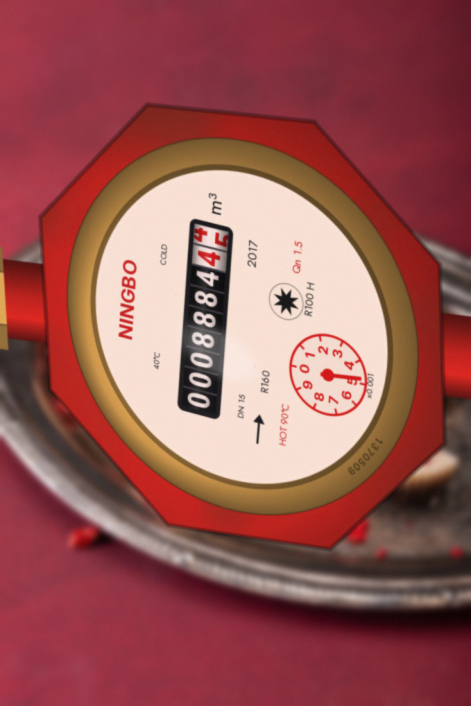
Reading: 8884.444 m³
